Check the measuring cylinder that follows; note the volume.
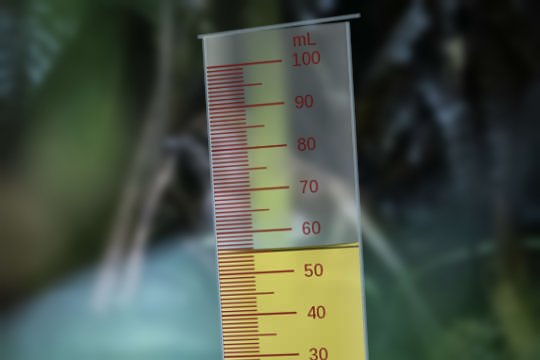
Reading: 55 mL
